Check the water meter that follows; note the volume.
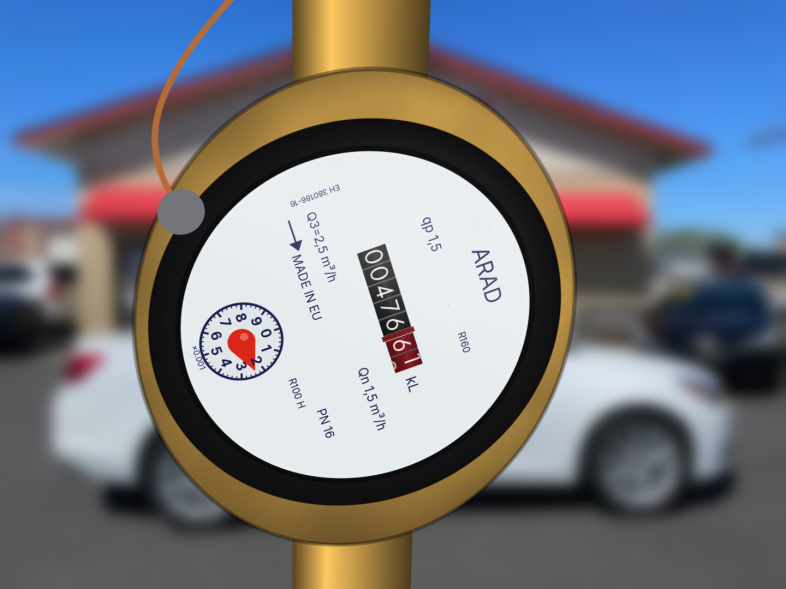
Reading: 476.612 kL
